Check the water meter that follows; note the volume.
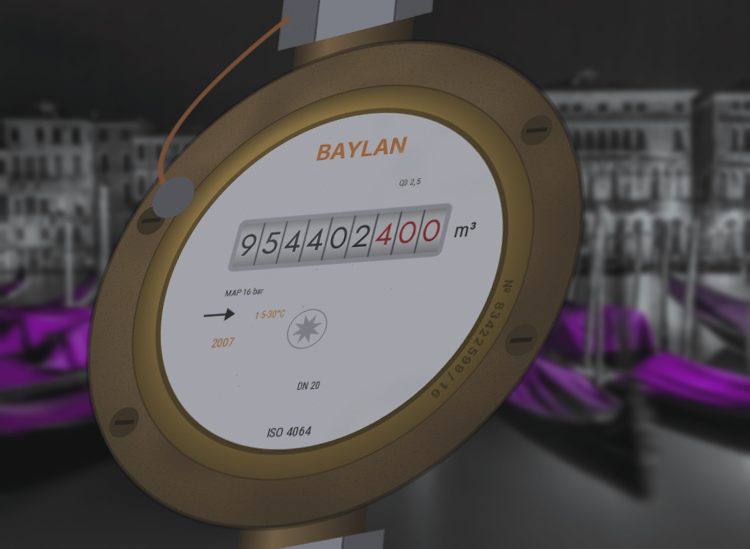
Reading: 954402.400 m³
